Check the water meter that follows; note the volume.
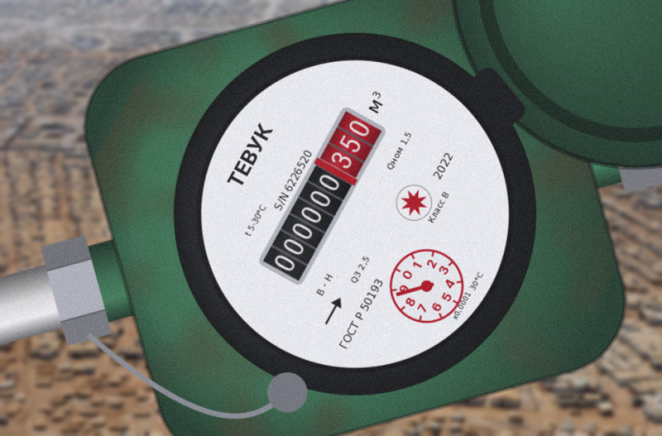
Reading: 0.3508 m³
